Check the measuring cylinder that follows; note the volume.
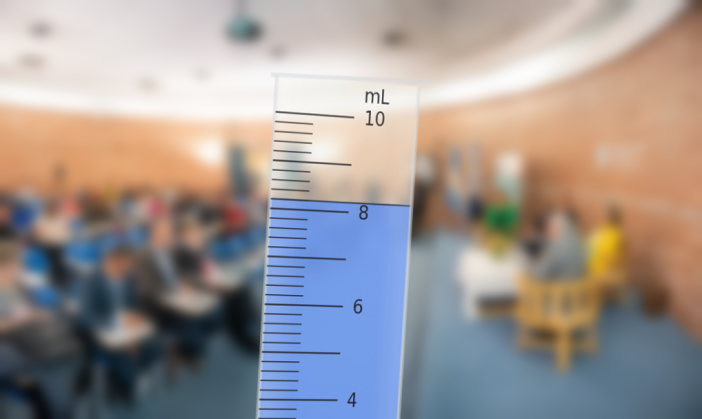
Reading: 8.2 mL
